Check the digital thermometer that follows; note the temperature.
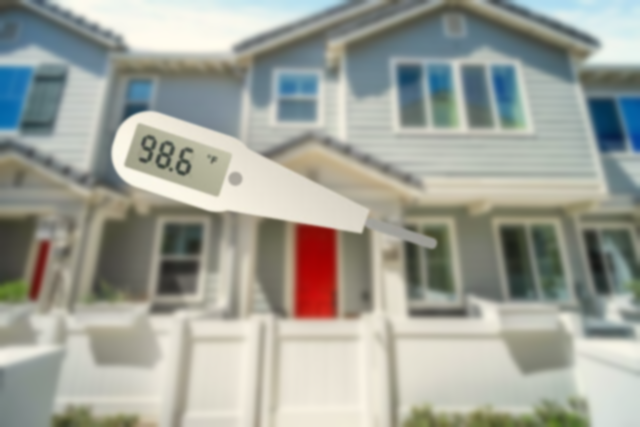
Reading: 98.6 °F
